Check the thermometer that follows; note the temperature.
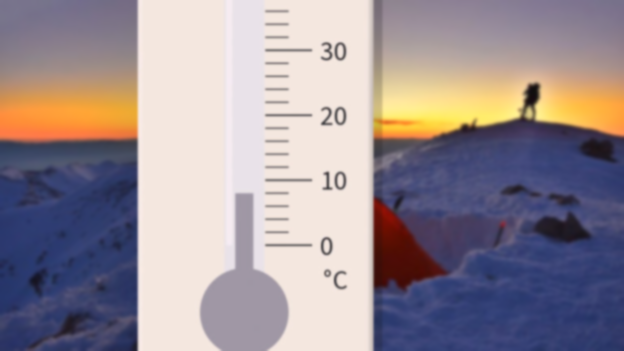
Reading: 8 °C
